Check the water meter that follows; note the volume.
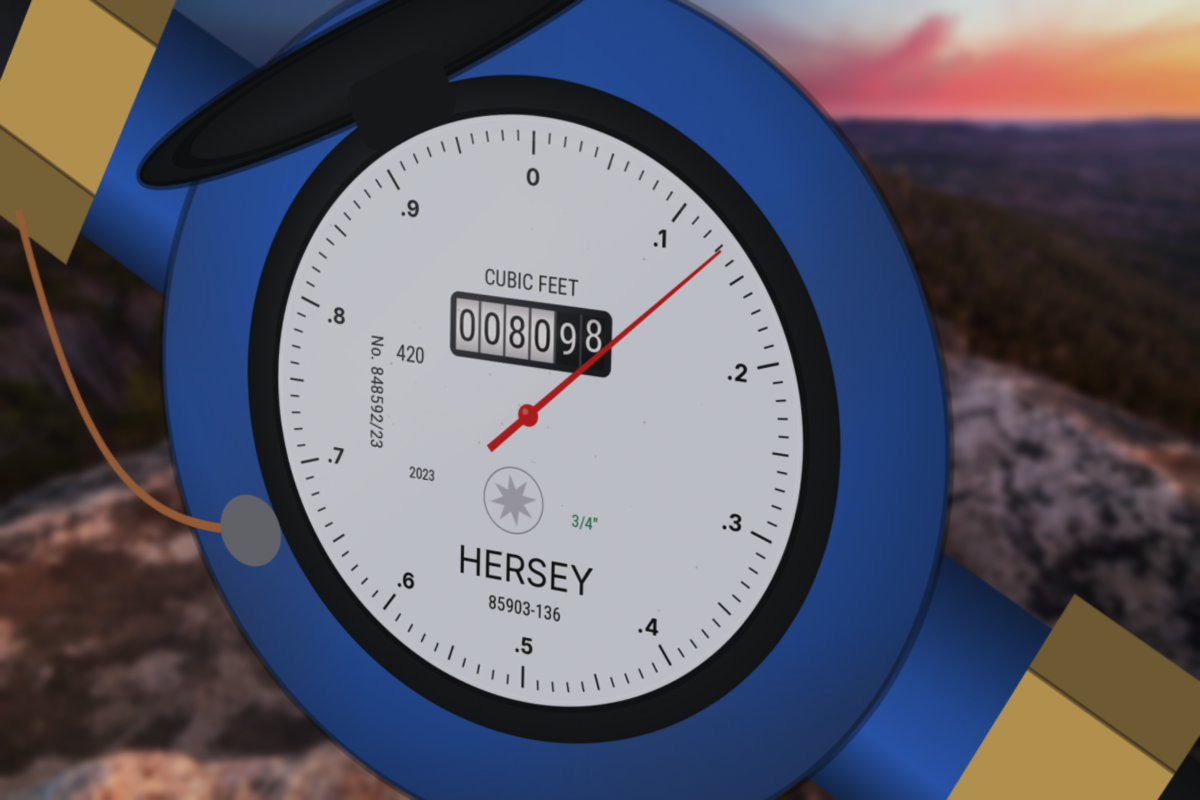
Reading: 8098.13 ft³
